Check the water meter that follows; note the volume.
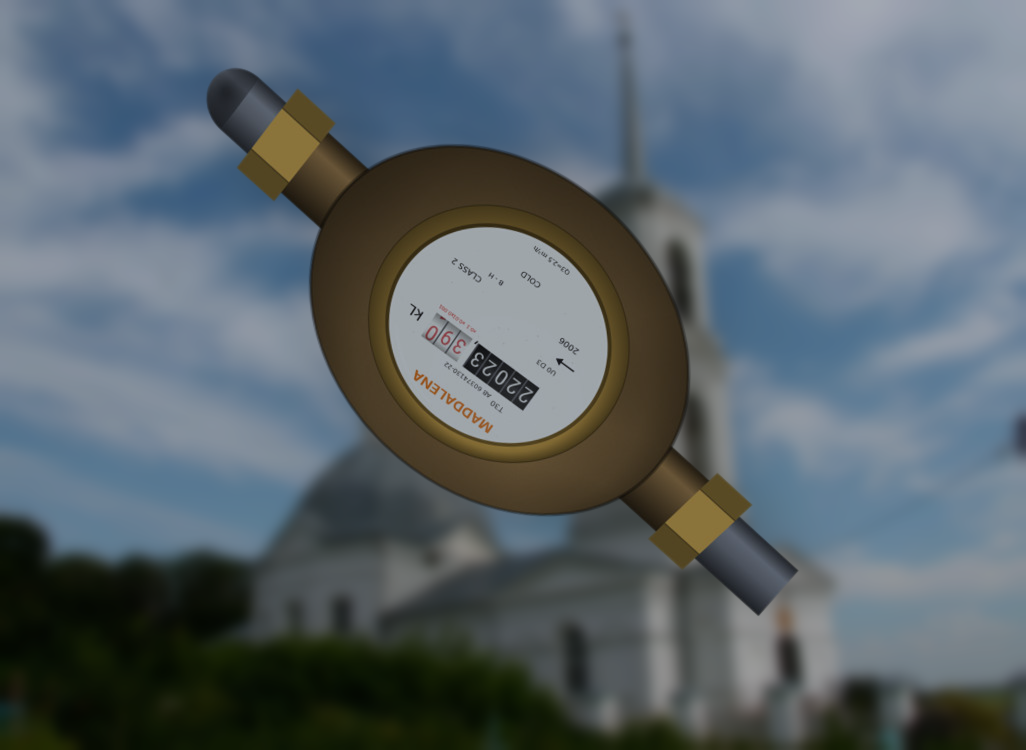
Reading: 22023.390 kL
